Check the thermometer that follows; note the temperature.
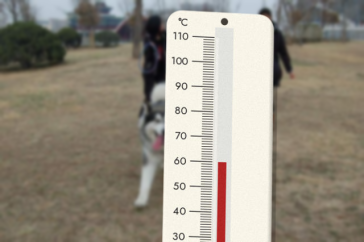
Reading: 60 °C
